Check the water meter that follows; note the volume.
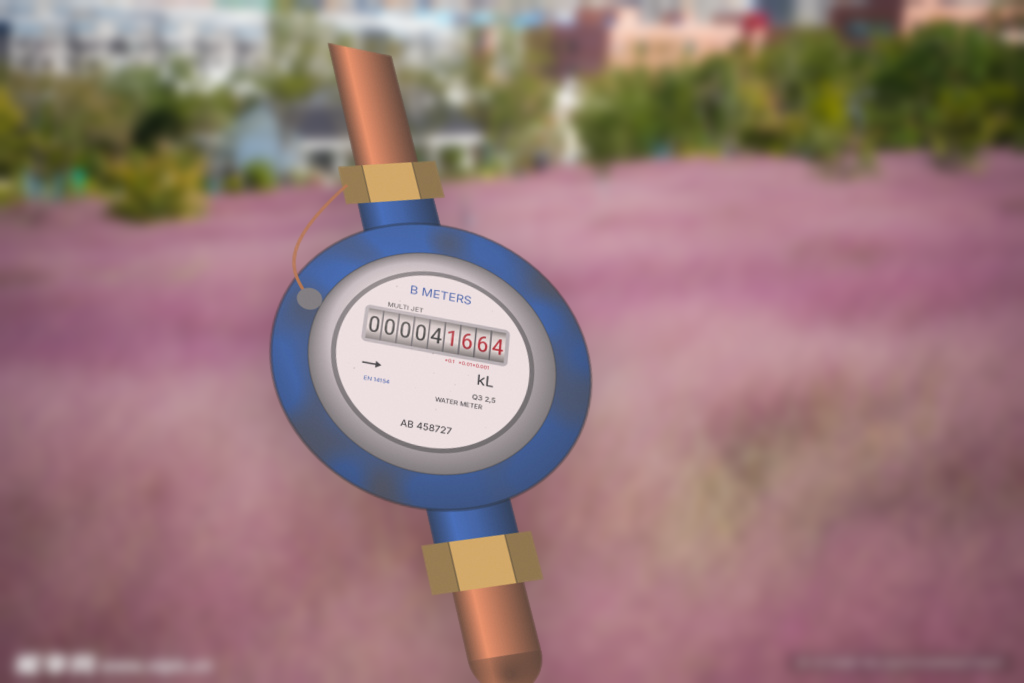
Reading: 4.1664 kL
